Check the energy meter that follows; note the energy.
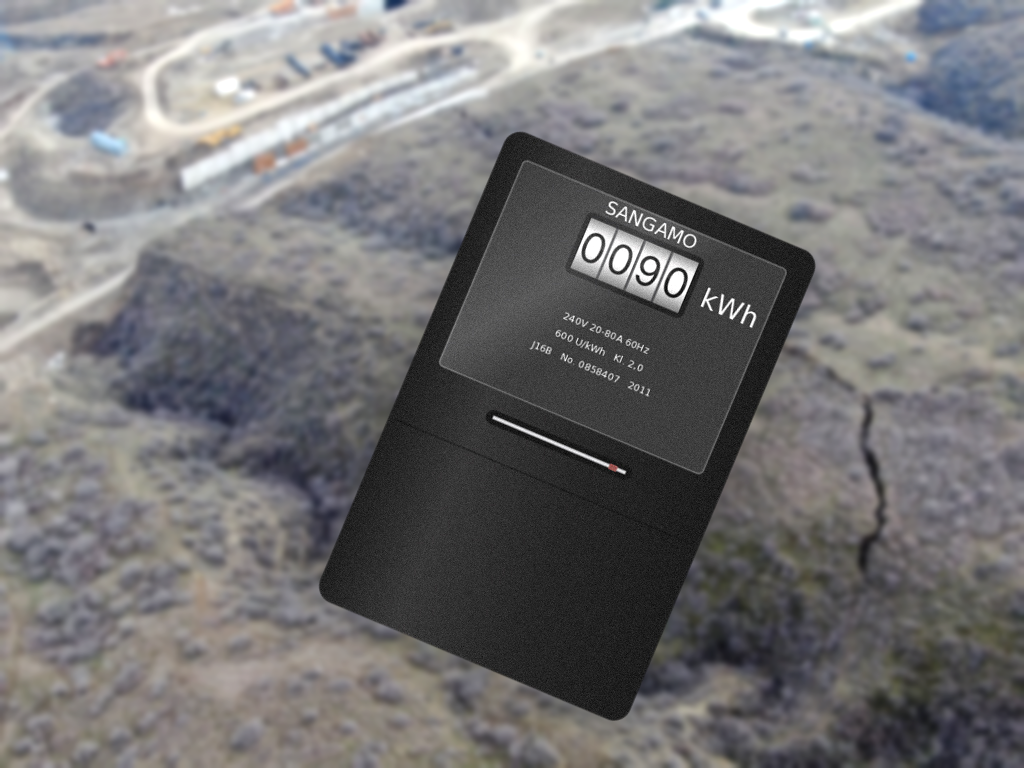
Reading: 90 kWh
